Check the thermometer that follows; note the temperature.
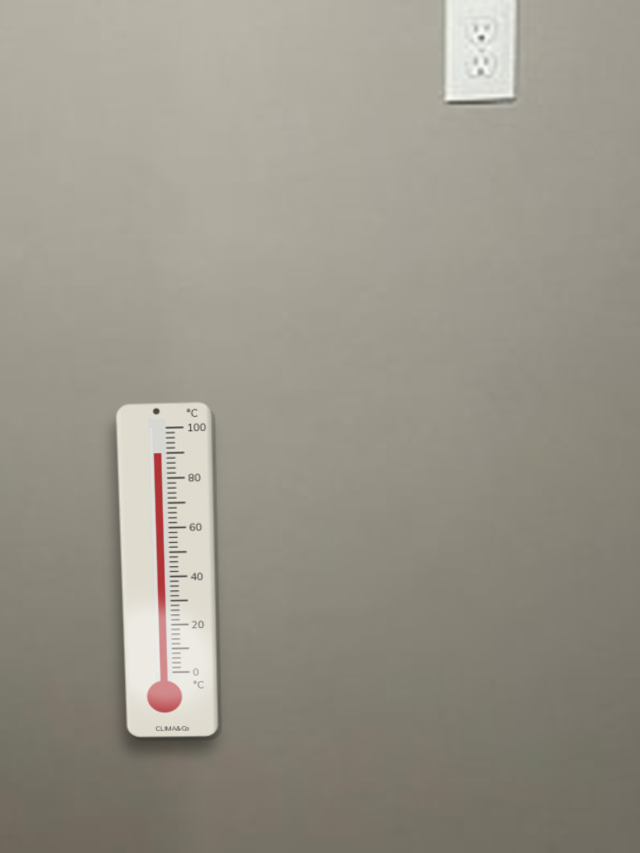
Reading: 90 °C
